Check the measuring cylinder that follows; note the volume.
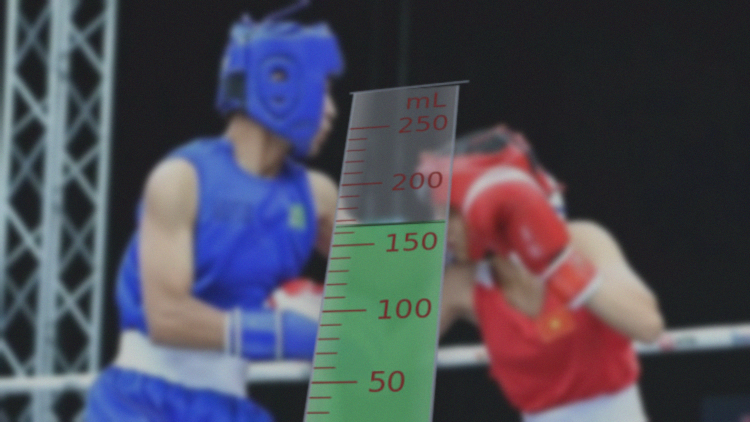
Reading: 165 mL
